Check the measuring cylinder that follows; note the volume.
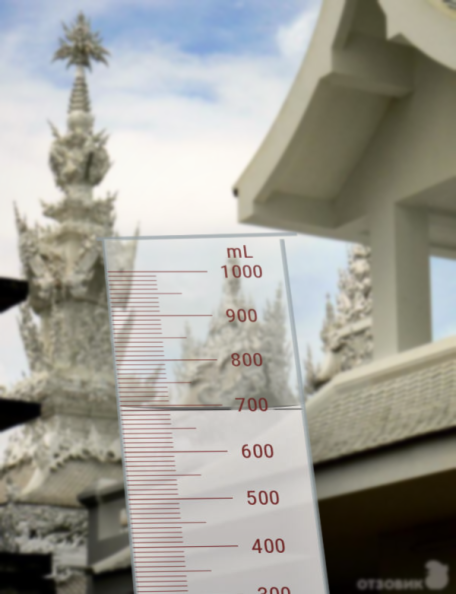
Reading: 690 mL
